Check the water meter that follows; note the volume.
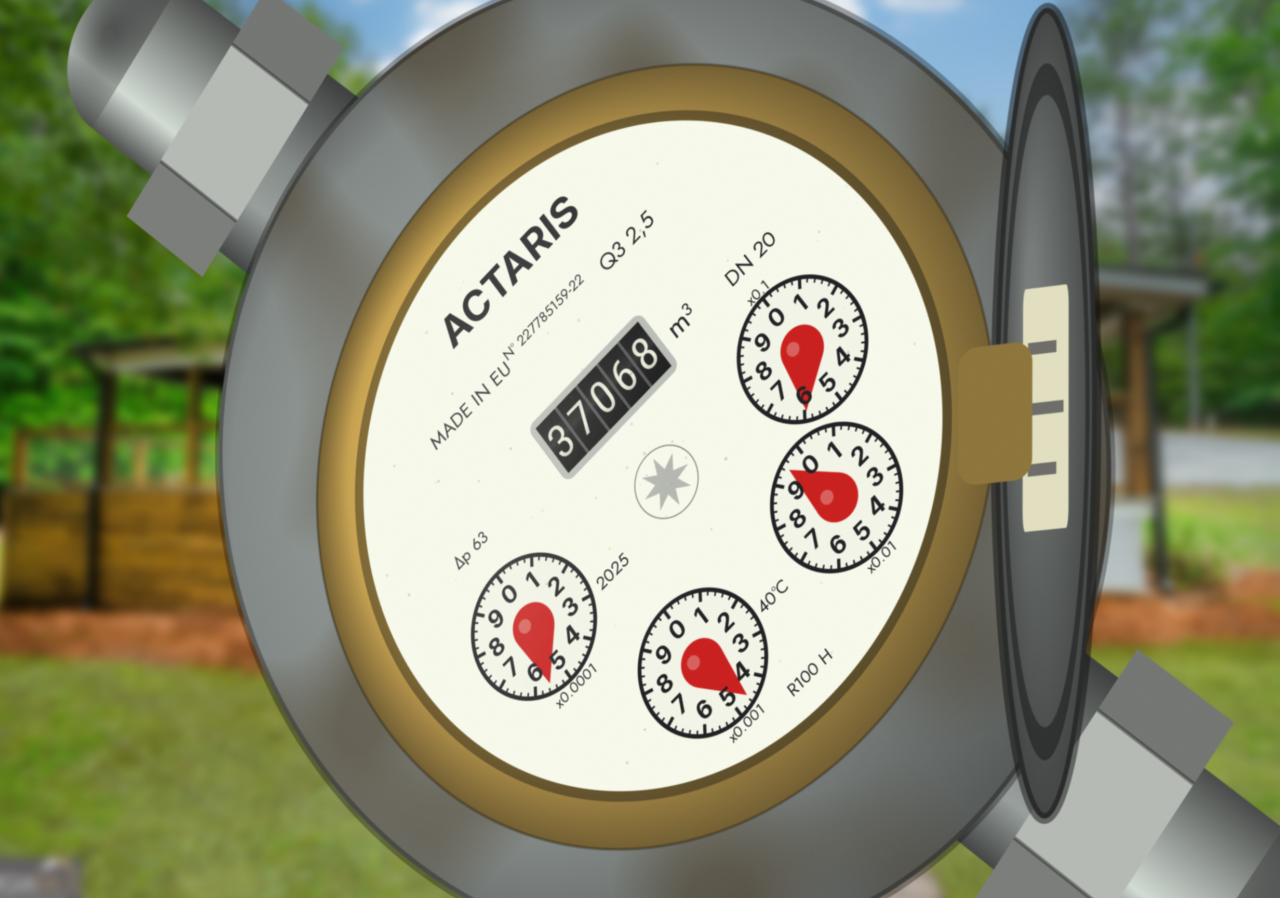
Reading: 37068.5945 m³
